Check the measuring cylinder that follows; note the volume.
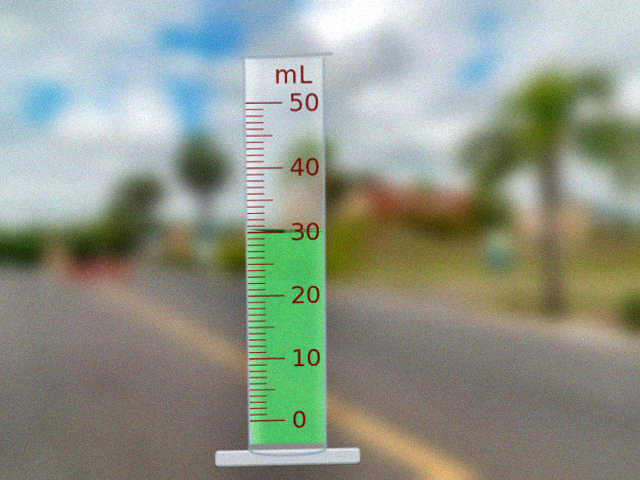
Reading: 30 mL
